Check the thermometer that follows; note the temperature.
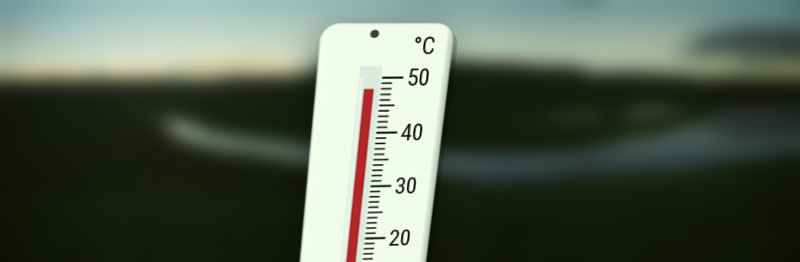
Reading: 48 °C
